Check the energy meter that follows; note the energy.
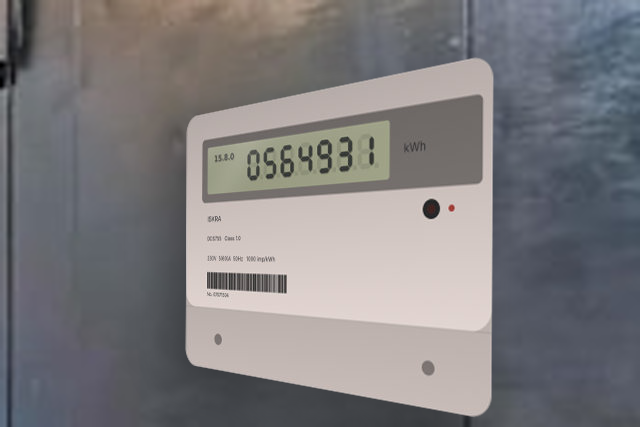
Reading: 564931 kWh
